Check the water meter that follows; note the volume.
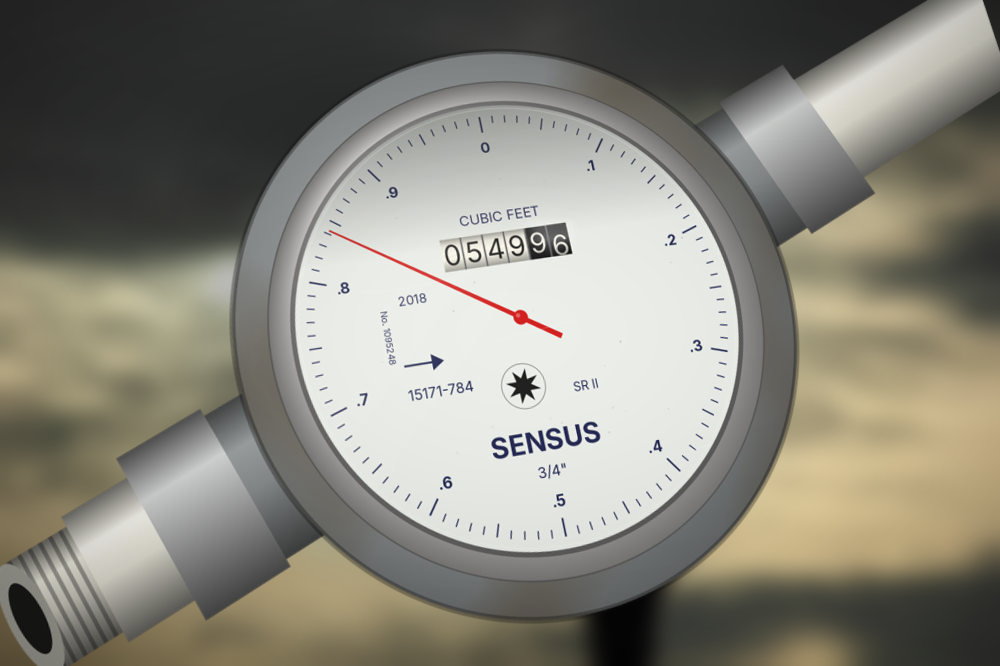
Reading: 54995.84 ft³
